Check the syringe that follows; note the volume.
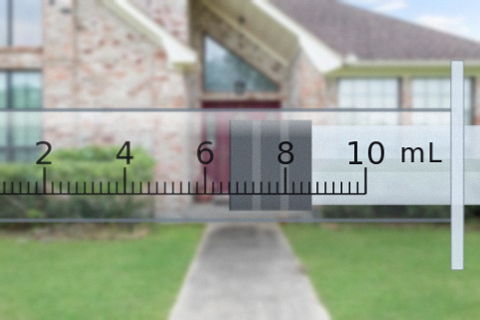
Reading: 6.6 mL
